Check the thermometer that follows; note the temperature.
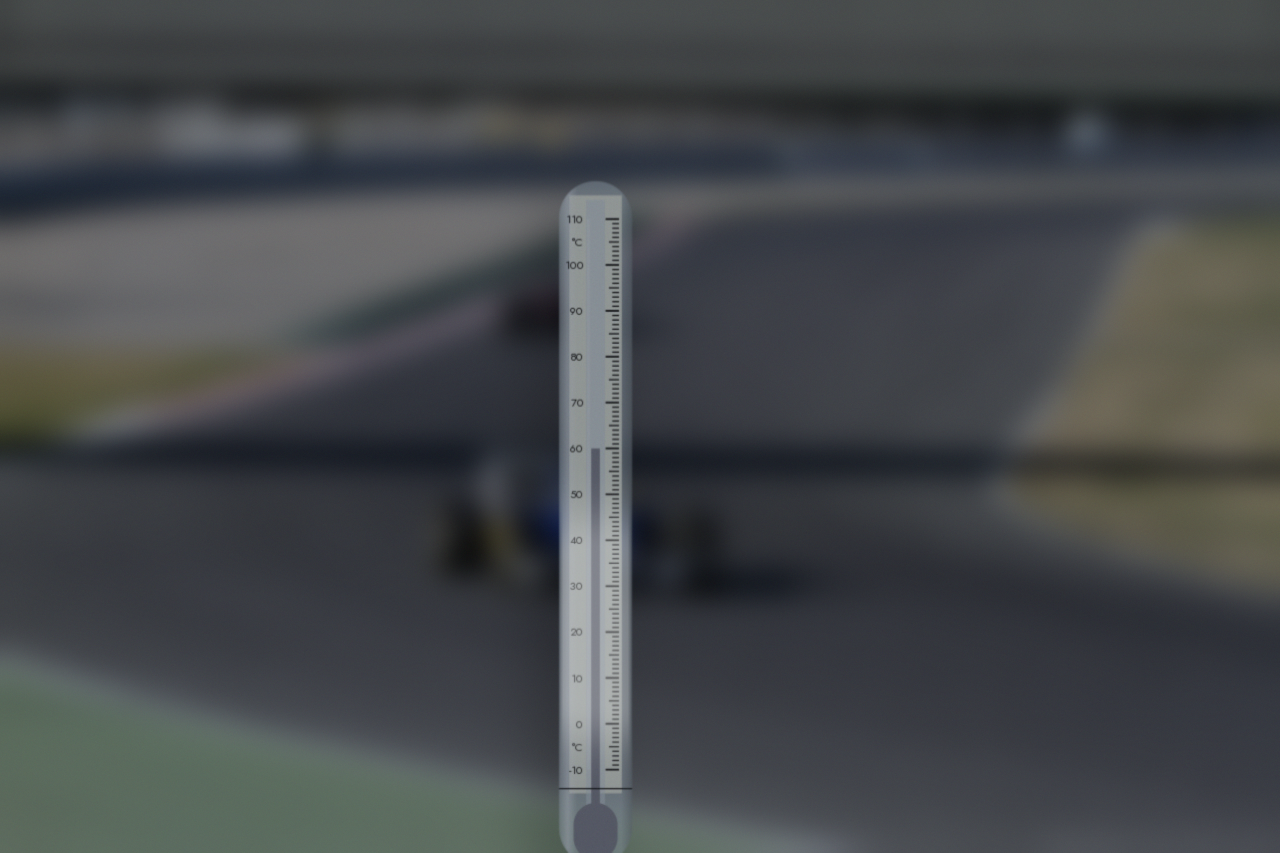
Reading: 60 °C
